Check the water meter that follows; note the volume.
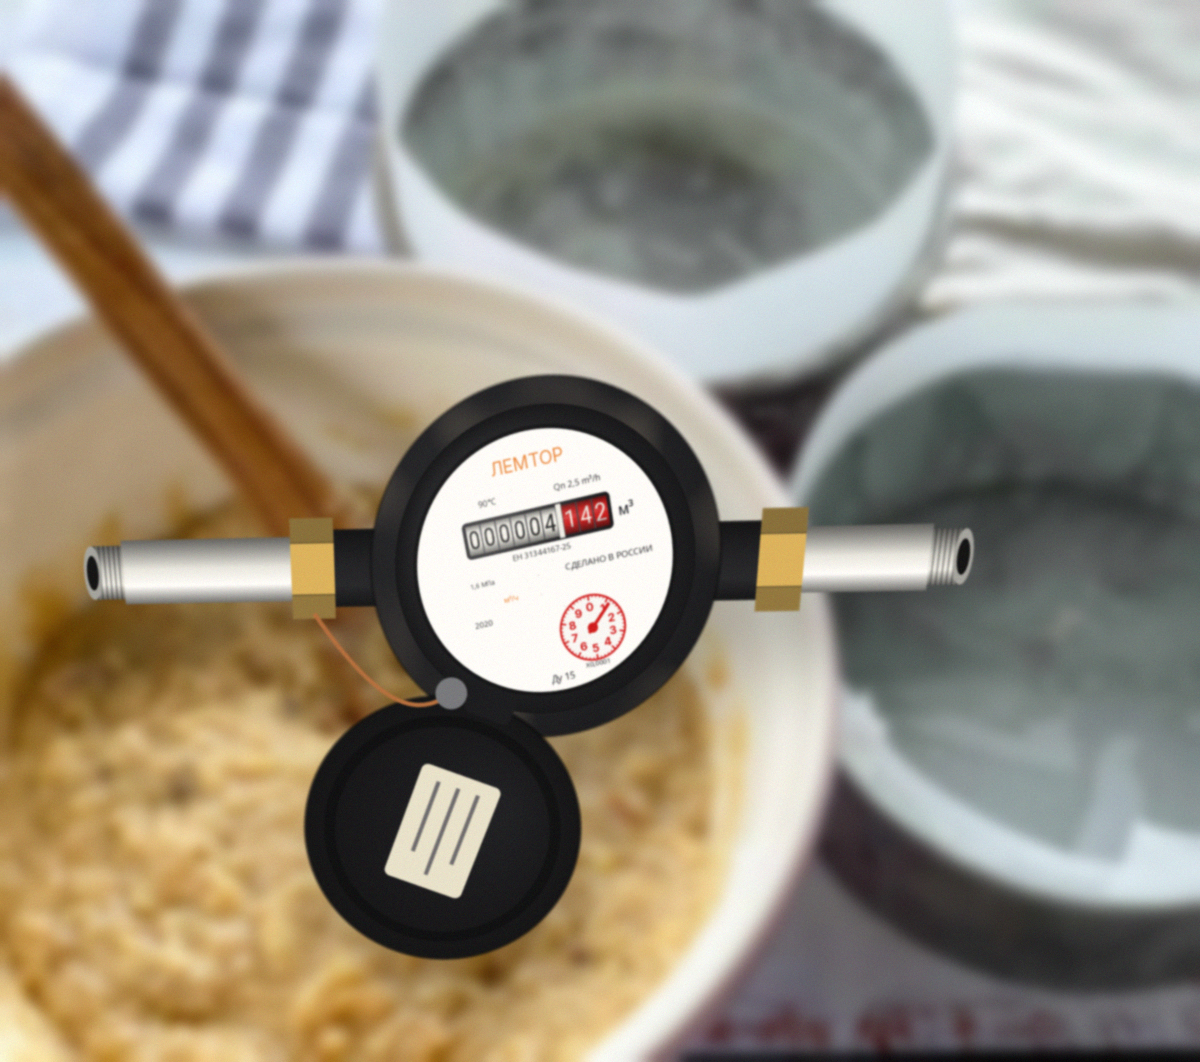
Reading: 4.1421 m³
